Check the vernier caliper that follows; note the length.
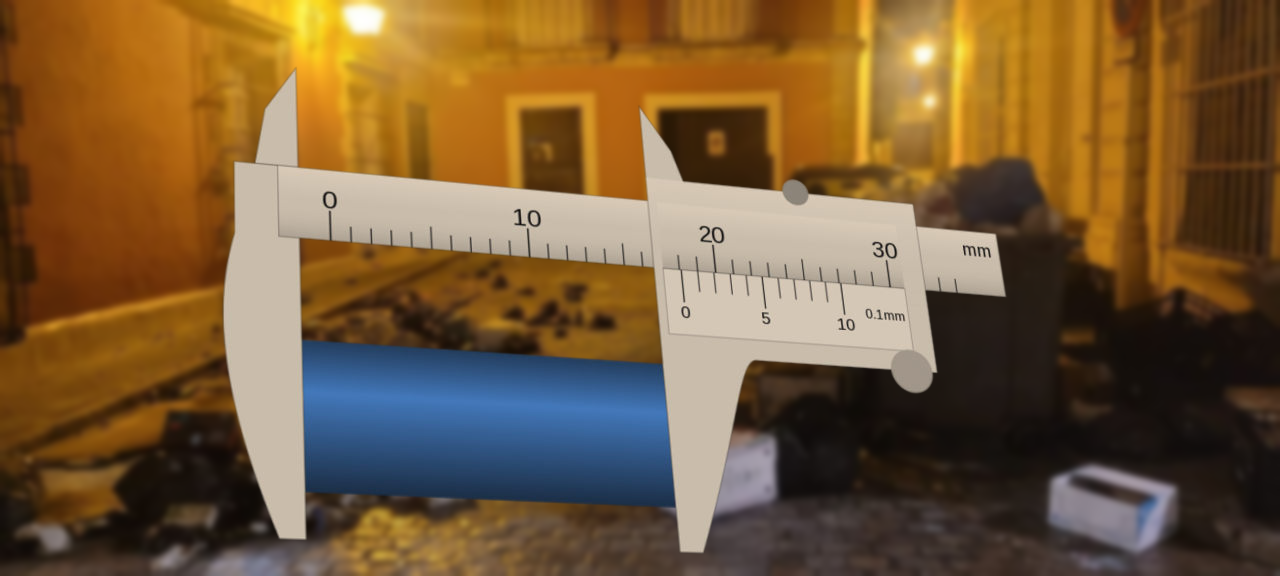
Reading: 18.1 mm
